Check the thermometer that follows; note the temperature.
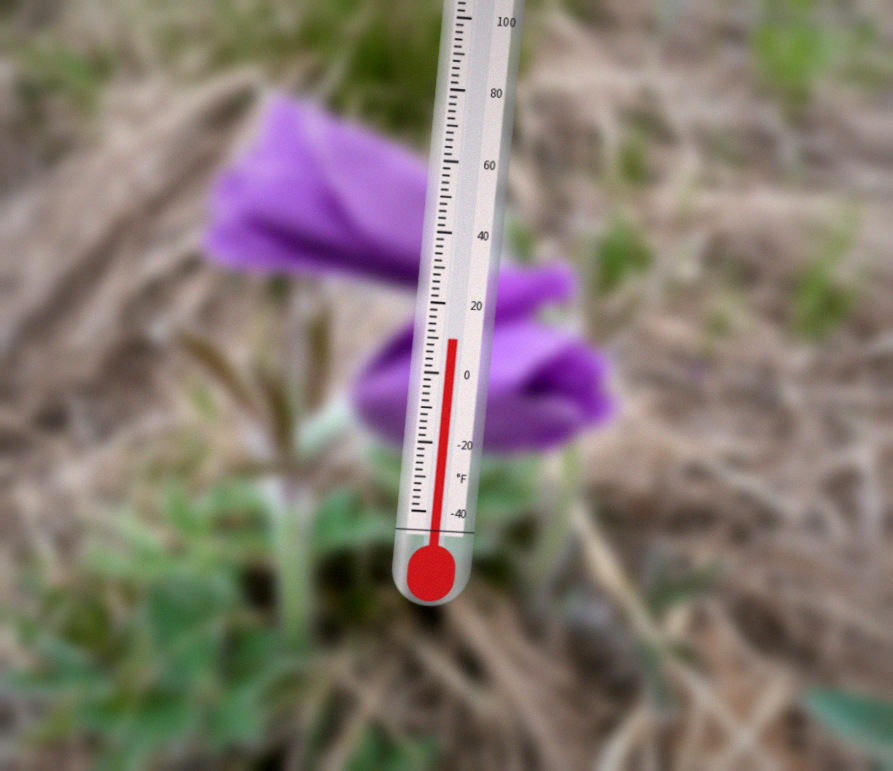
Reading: 10 °F
